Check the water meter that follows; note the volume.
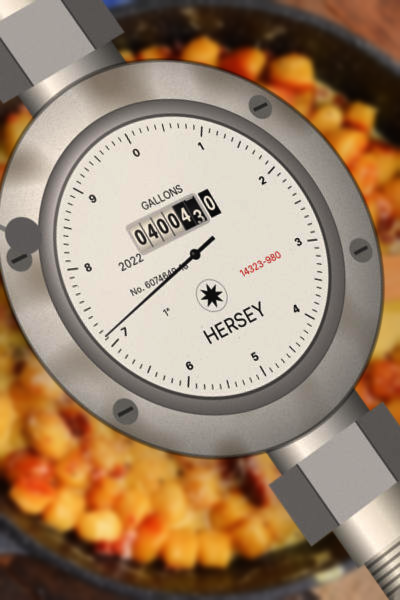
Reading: 400427.1 gal
